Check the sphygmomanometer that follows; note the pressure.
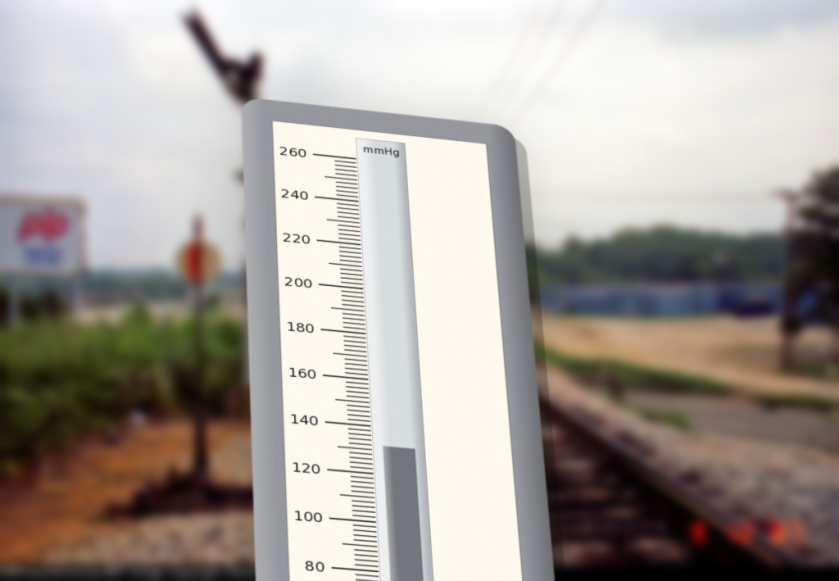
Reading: 132 mmHg
